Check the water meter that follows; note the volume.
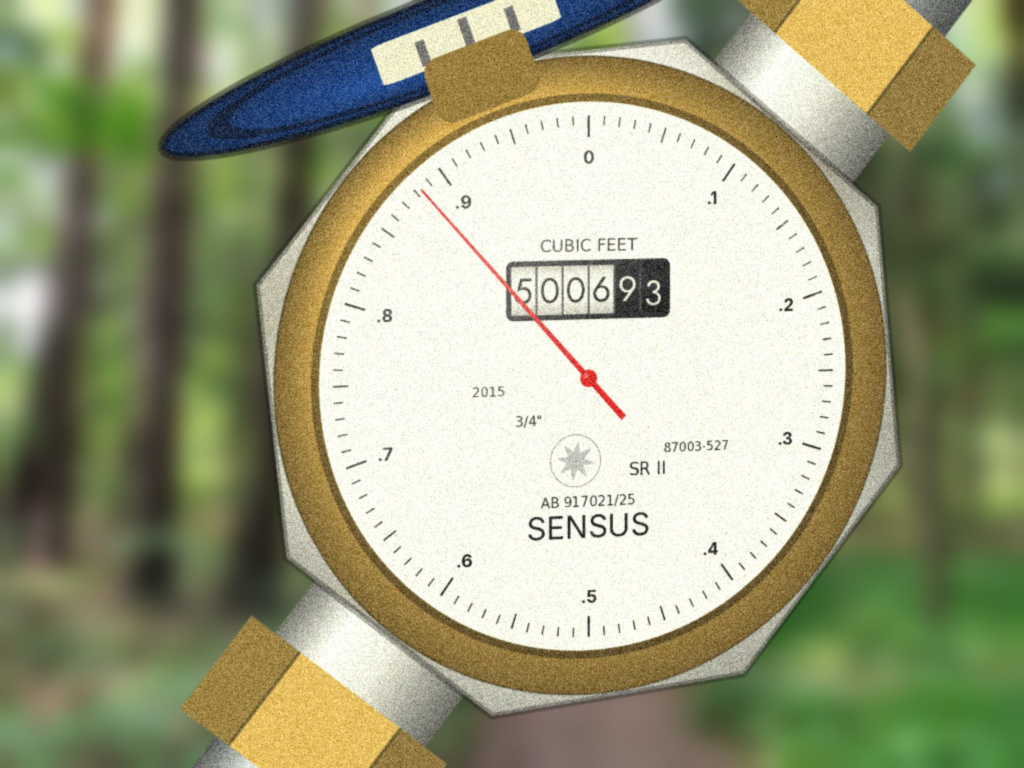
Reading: 500692.88 ft³
